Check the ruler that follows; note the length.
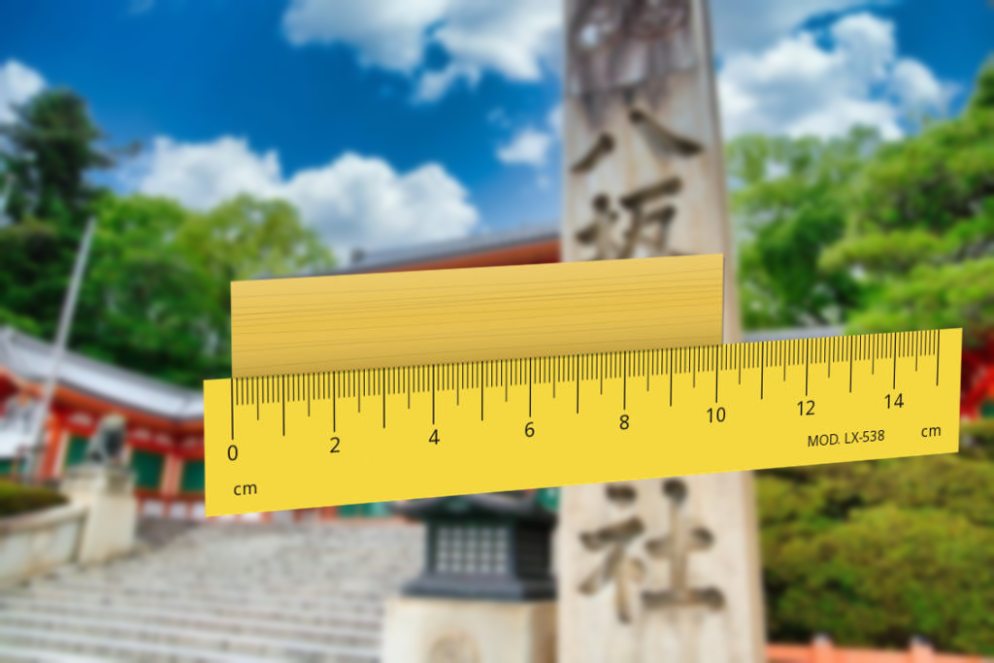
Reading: 10.1 cm
